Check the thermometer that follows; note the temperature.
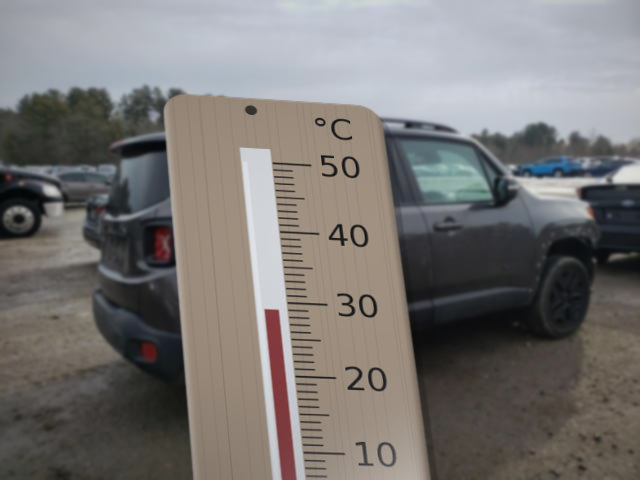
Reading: 29 °C
